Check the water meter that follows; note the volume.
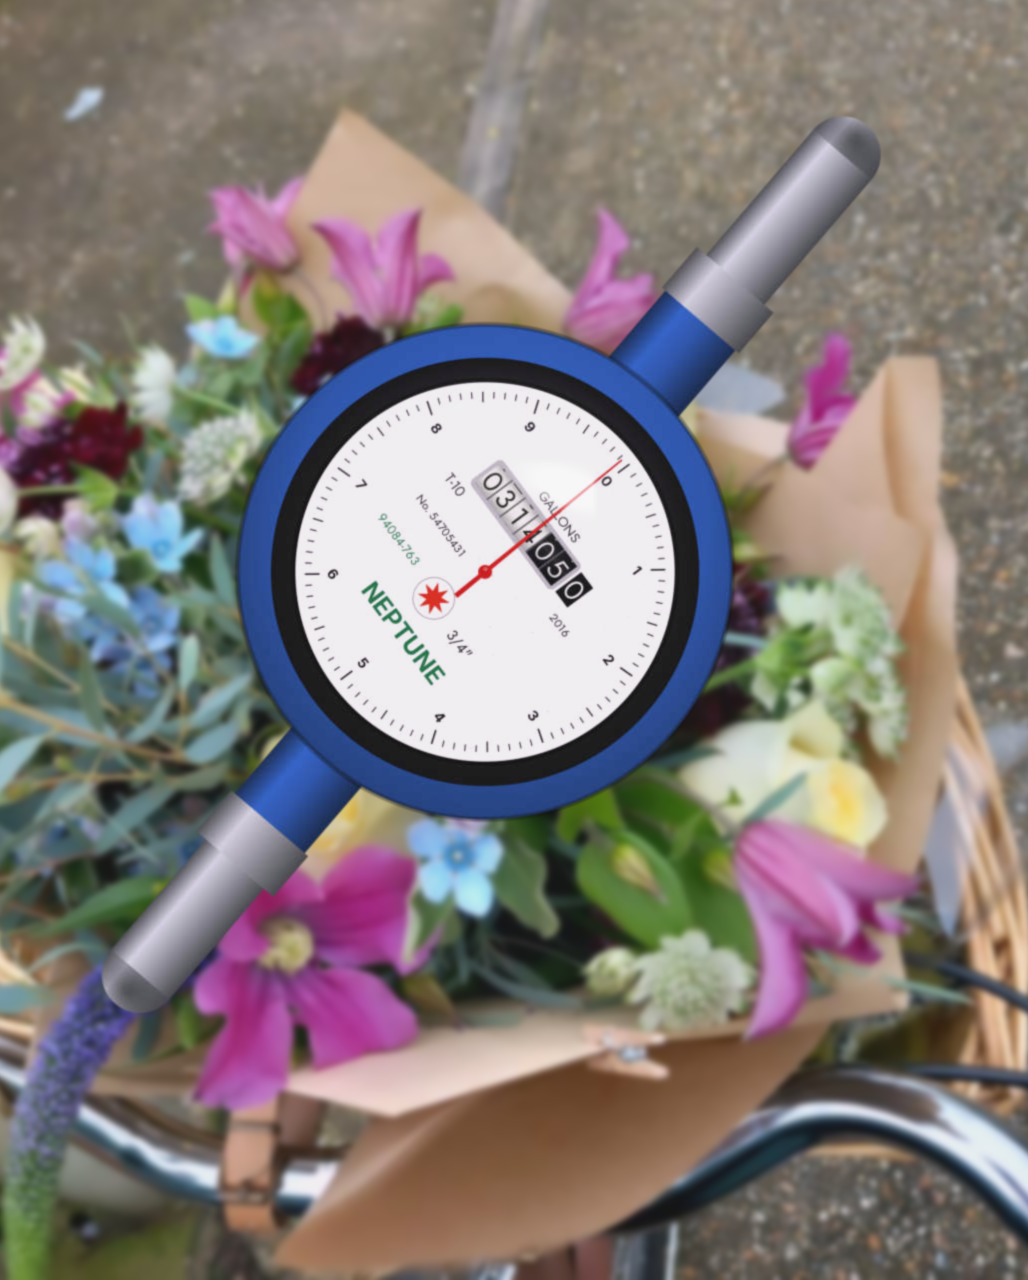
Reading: 314049.9 gal
